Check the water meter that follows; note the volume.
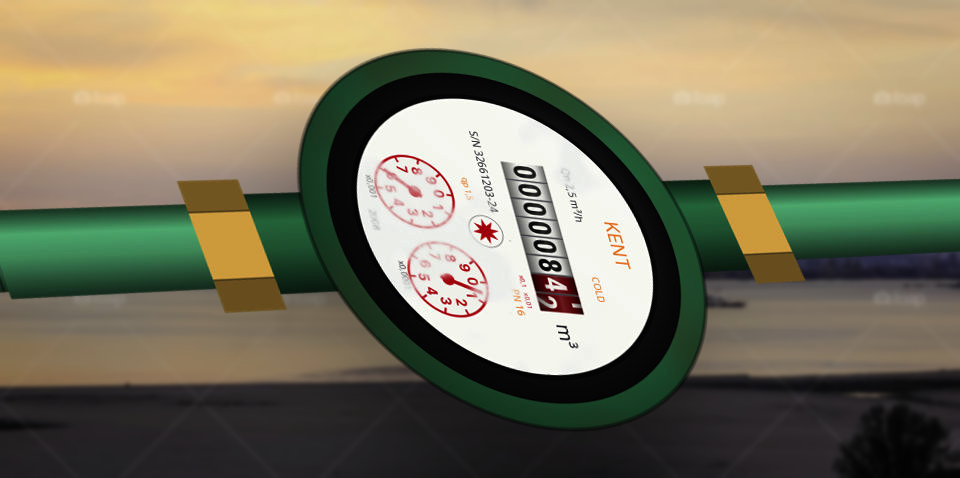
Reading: 8.4160 m³
